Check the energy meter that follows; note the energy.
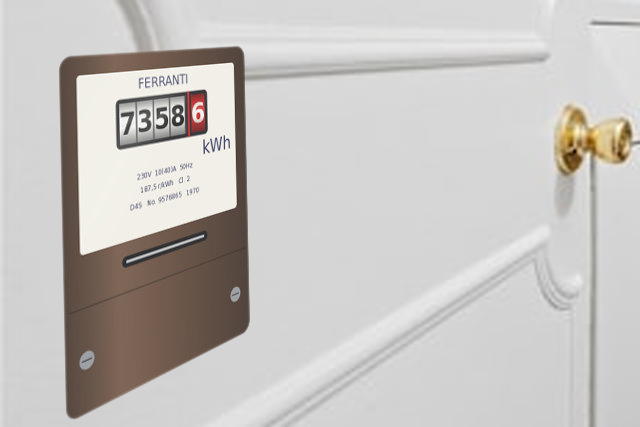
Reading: 7358.6 kWh
